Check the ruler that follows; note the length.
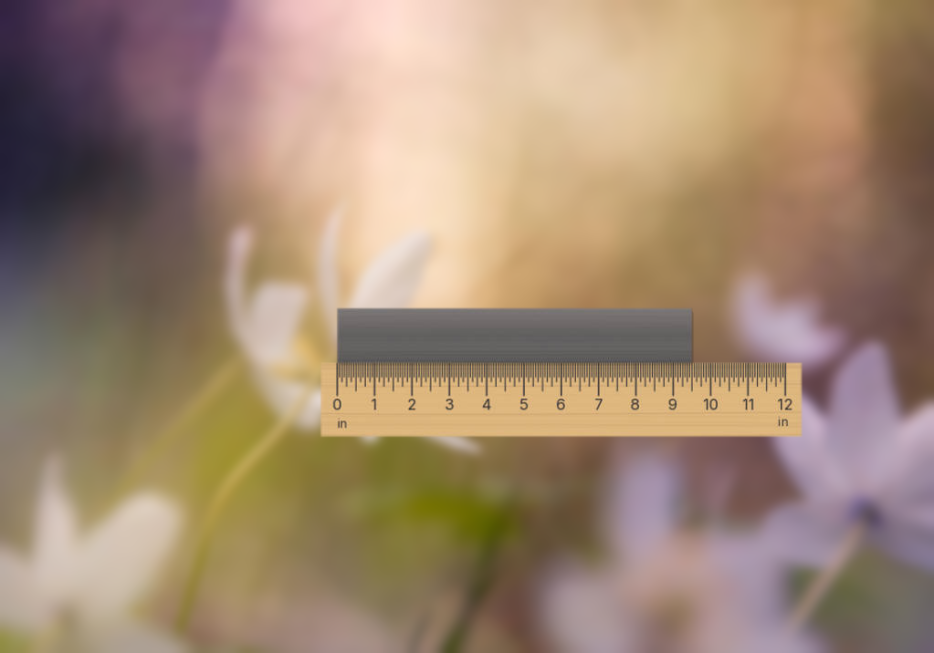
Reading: 9.5 in
